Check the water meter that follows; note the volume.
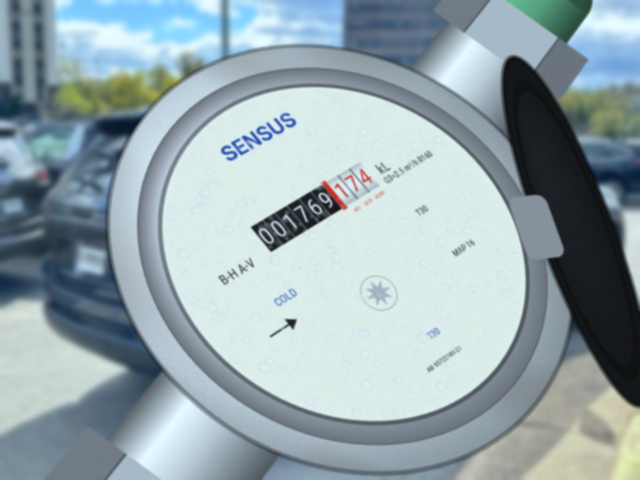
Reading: 1769.174 kL
